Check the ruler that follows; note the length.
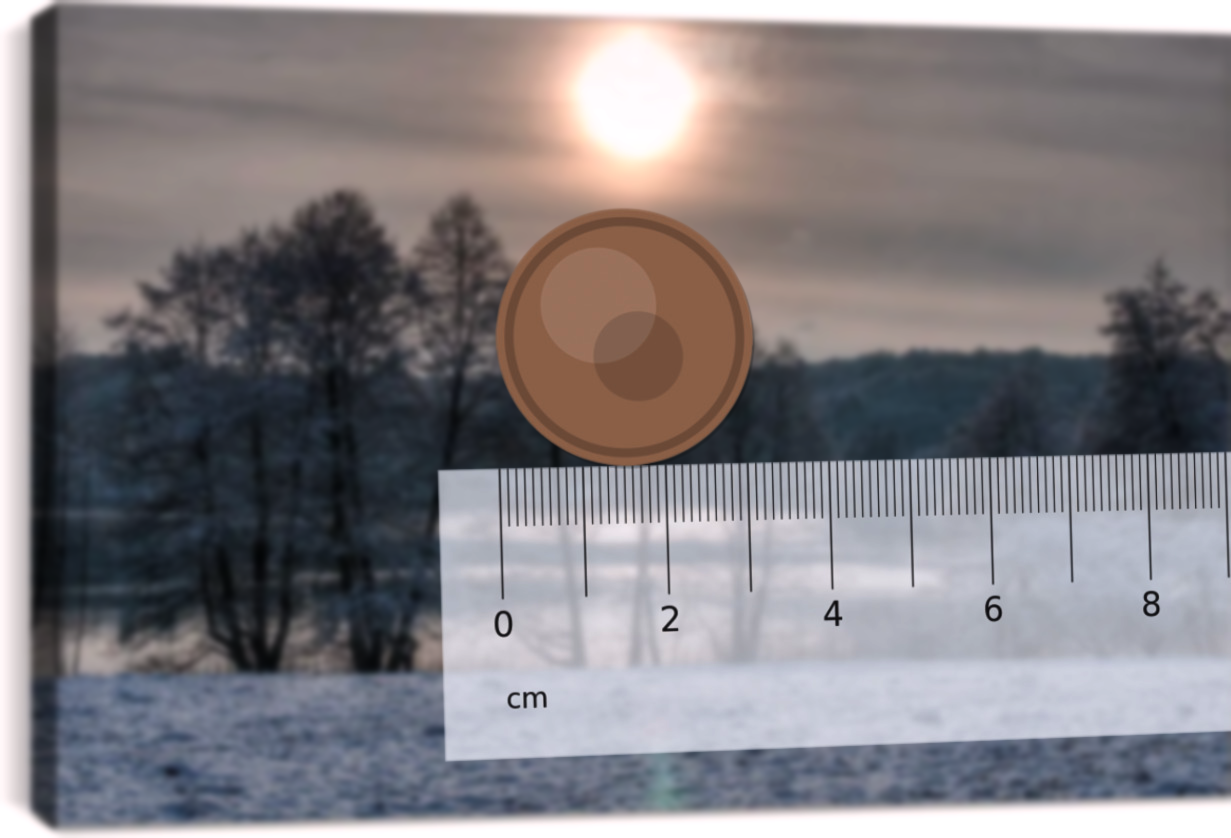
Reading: 3.1 cm
